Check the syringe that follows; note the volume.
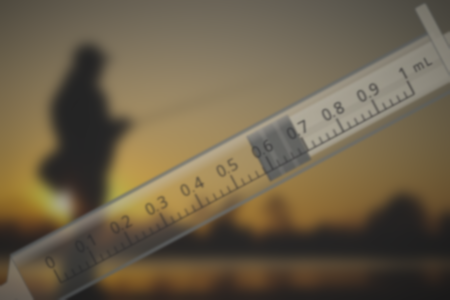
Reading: 0.58 mL
